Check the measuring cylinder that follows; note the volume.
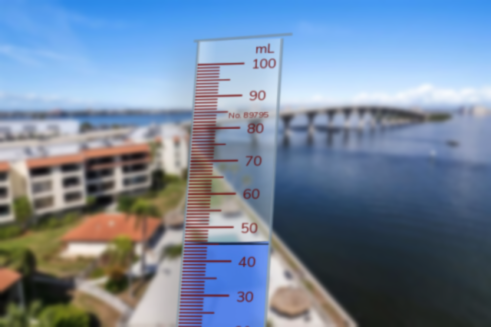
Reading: 45 mL
